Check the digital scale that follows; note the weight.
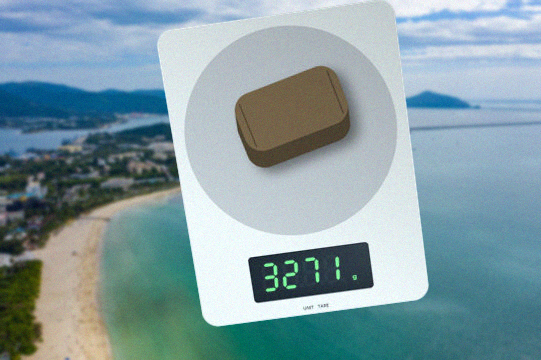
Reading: 3271 g
